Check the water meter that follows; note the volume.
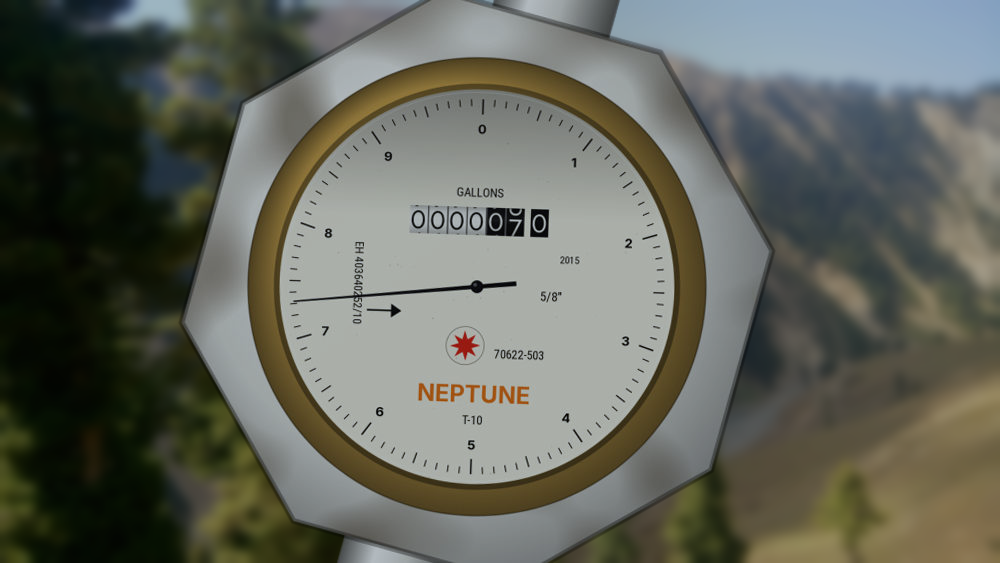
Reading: 67.3 gal
